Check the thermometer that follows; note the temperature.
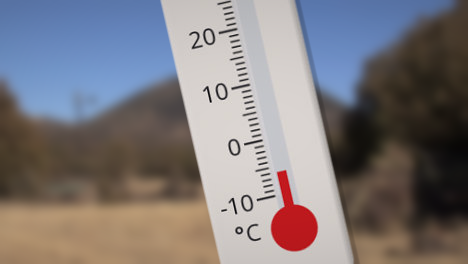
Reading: -6 °C
